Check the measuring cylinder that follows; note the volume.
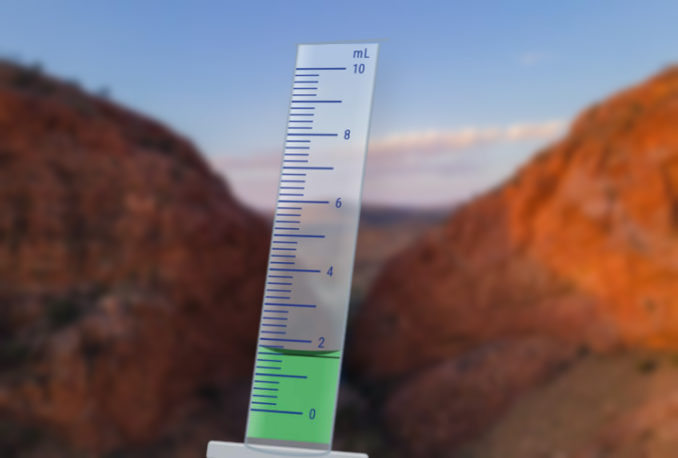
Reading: 1.6 mL
